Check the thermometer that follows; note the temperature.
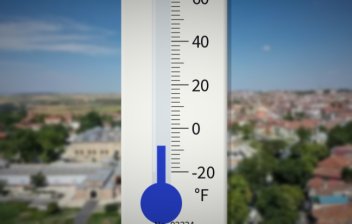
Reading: -8 °F
